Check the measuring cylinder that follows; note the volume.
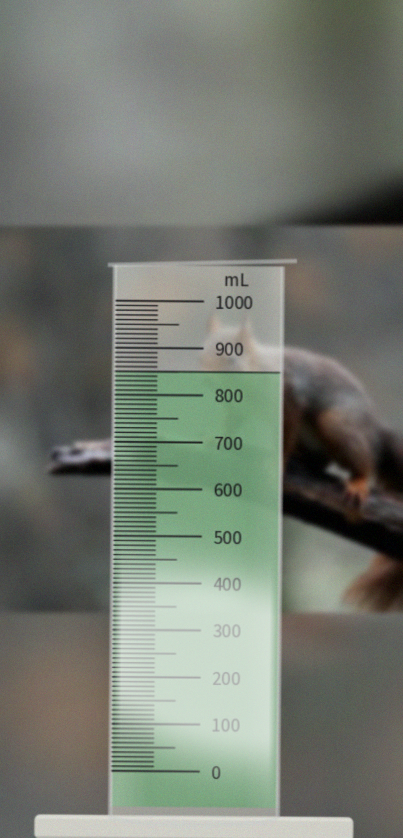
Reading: 850 mL
